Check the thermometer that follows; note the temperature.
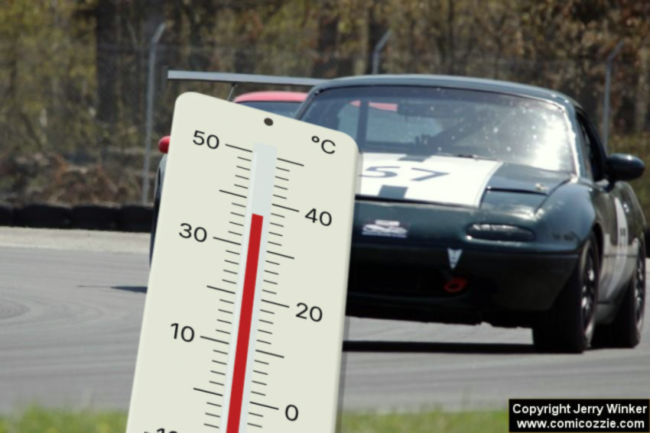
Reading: 37 °C
